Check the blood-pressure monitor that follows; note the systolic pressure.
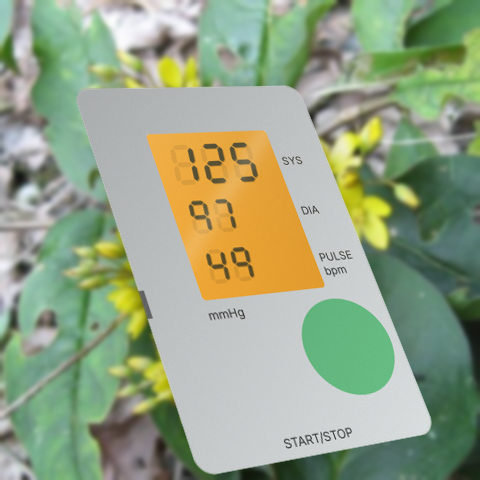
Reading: 125 mmHg
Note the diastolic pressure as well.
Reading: 97 mmHg
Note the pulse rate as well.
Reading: 49 bpm
